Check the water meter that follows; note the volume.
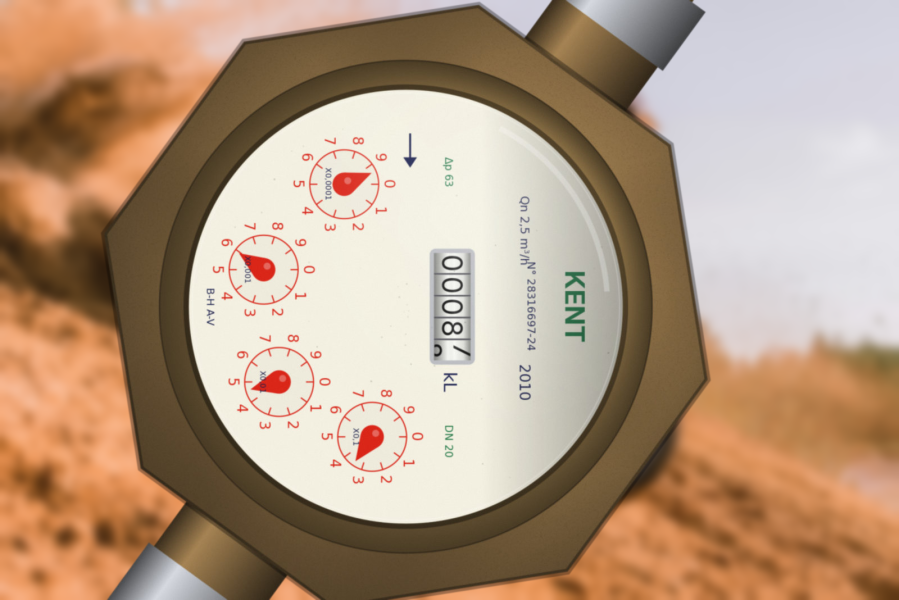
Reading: 87.3459 kL
